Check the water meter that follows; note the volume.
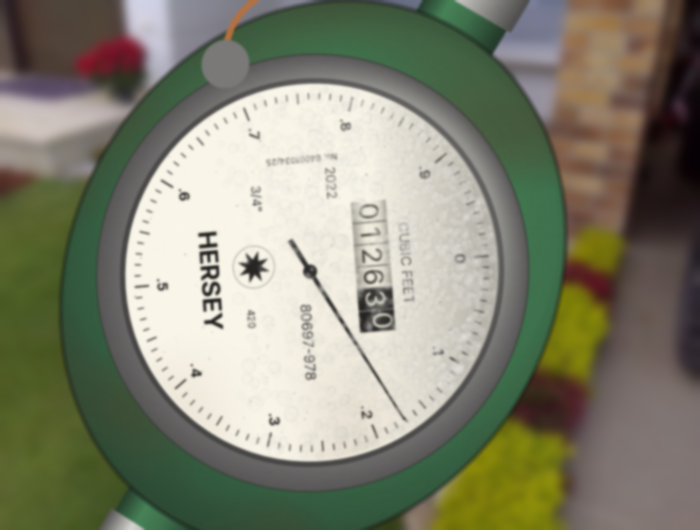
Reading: 12630.17 ft³
